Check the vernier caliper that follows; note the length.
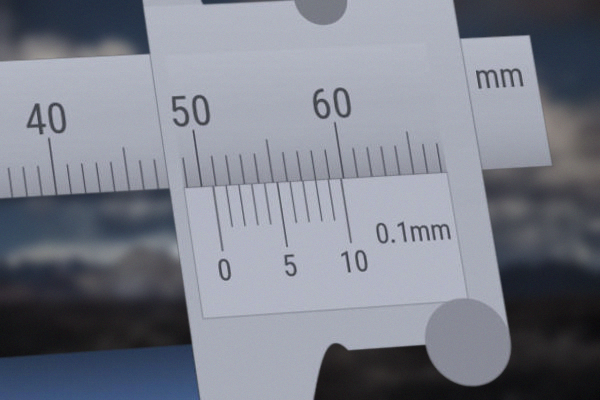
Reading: 50.8 mm
